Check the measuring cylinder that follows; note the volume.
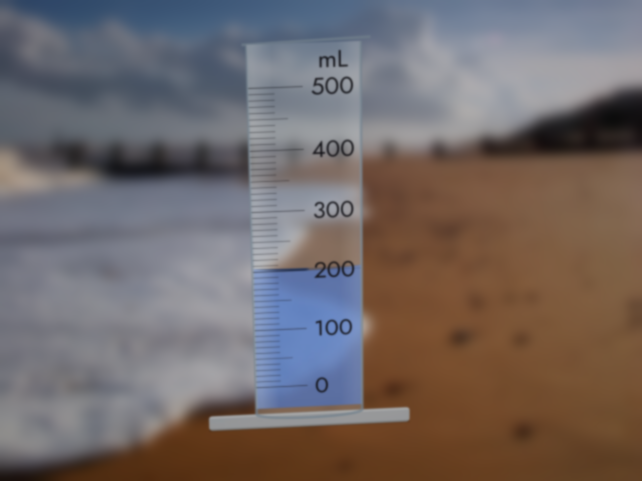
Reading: 200 mL
